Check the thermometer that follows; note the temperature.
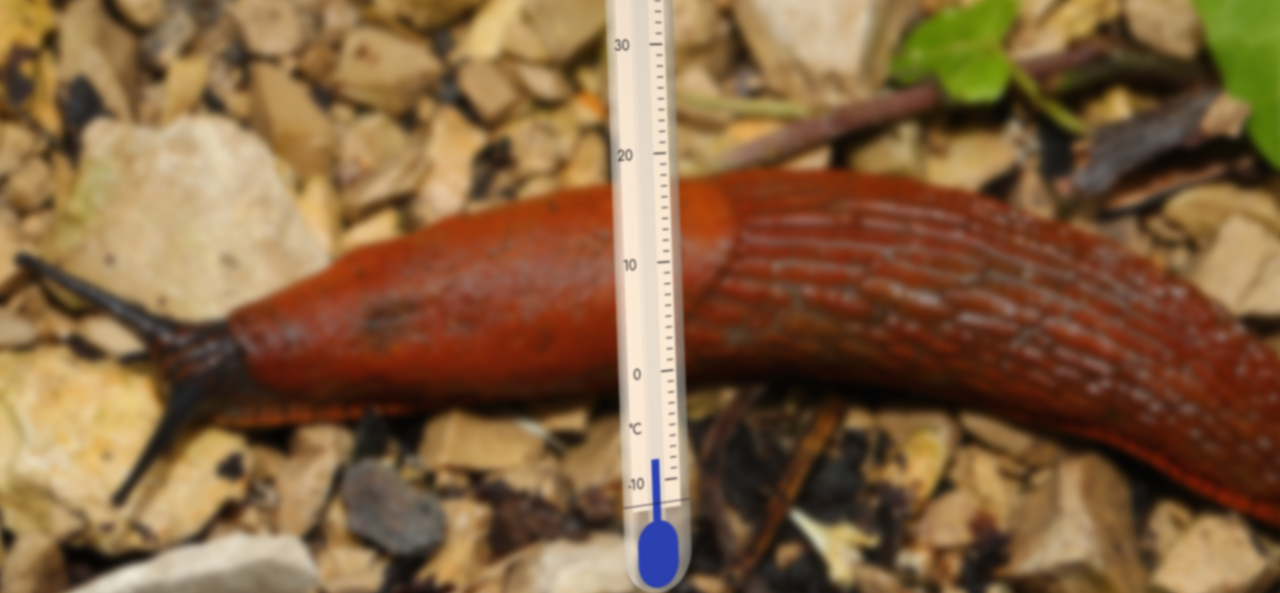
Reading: -8 °C
